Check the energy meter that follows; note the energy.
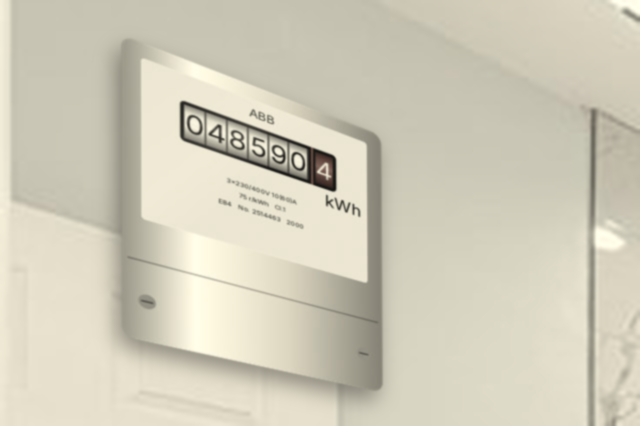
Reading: 48590.4 kWh
